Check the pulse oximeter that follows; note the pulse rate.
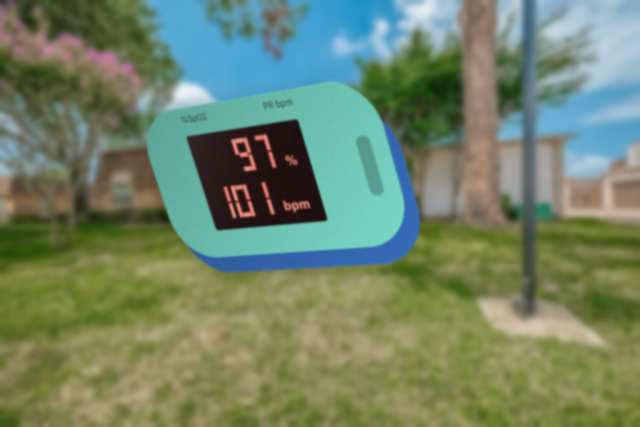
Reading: 101 bpm
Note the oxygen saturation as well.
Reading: 97 %
